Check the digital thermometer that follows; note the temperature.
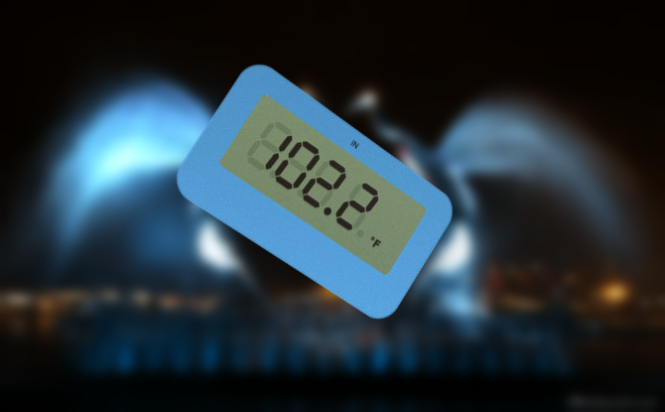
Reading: 102.2 °F
